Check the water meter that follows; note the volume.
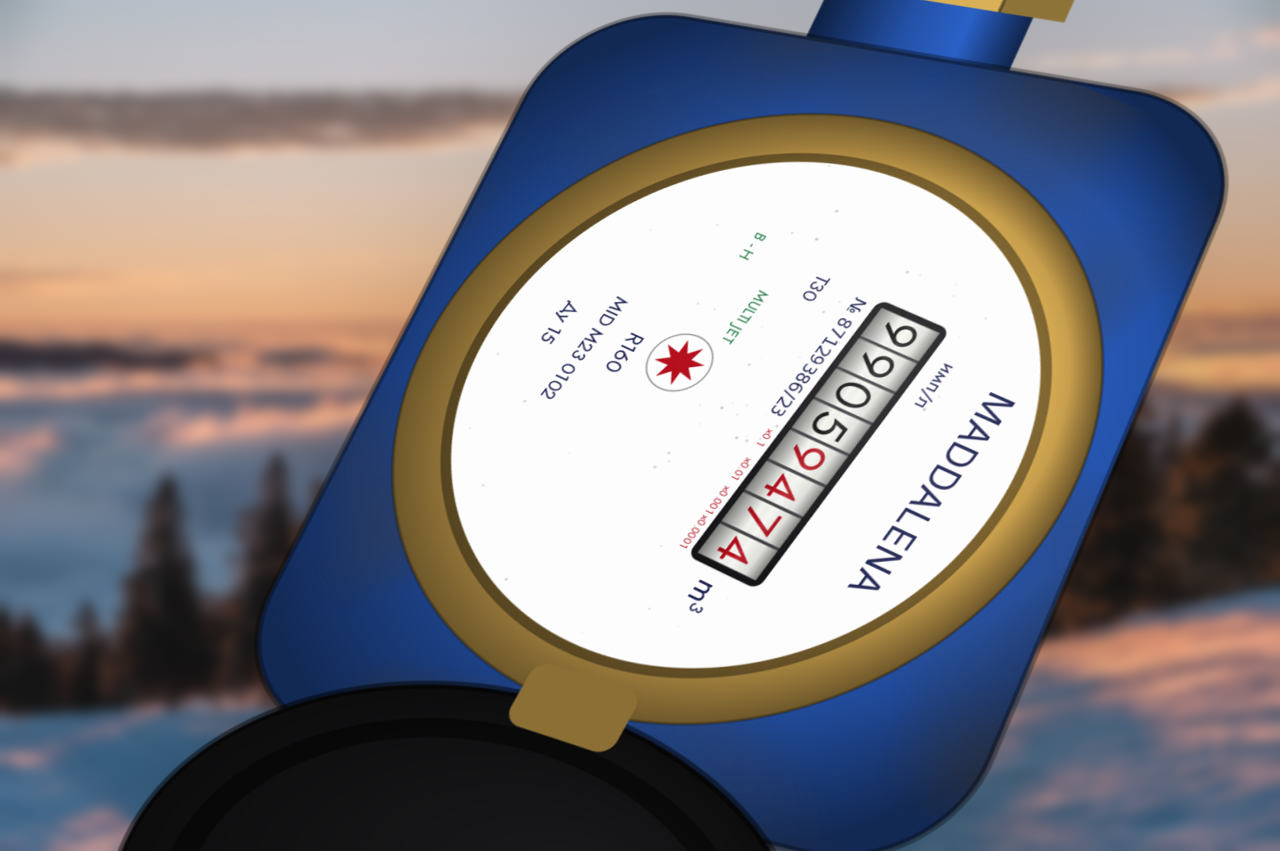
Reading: 9905.9474 m³
